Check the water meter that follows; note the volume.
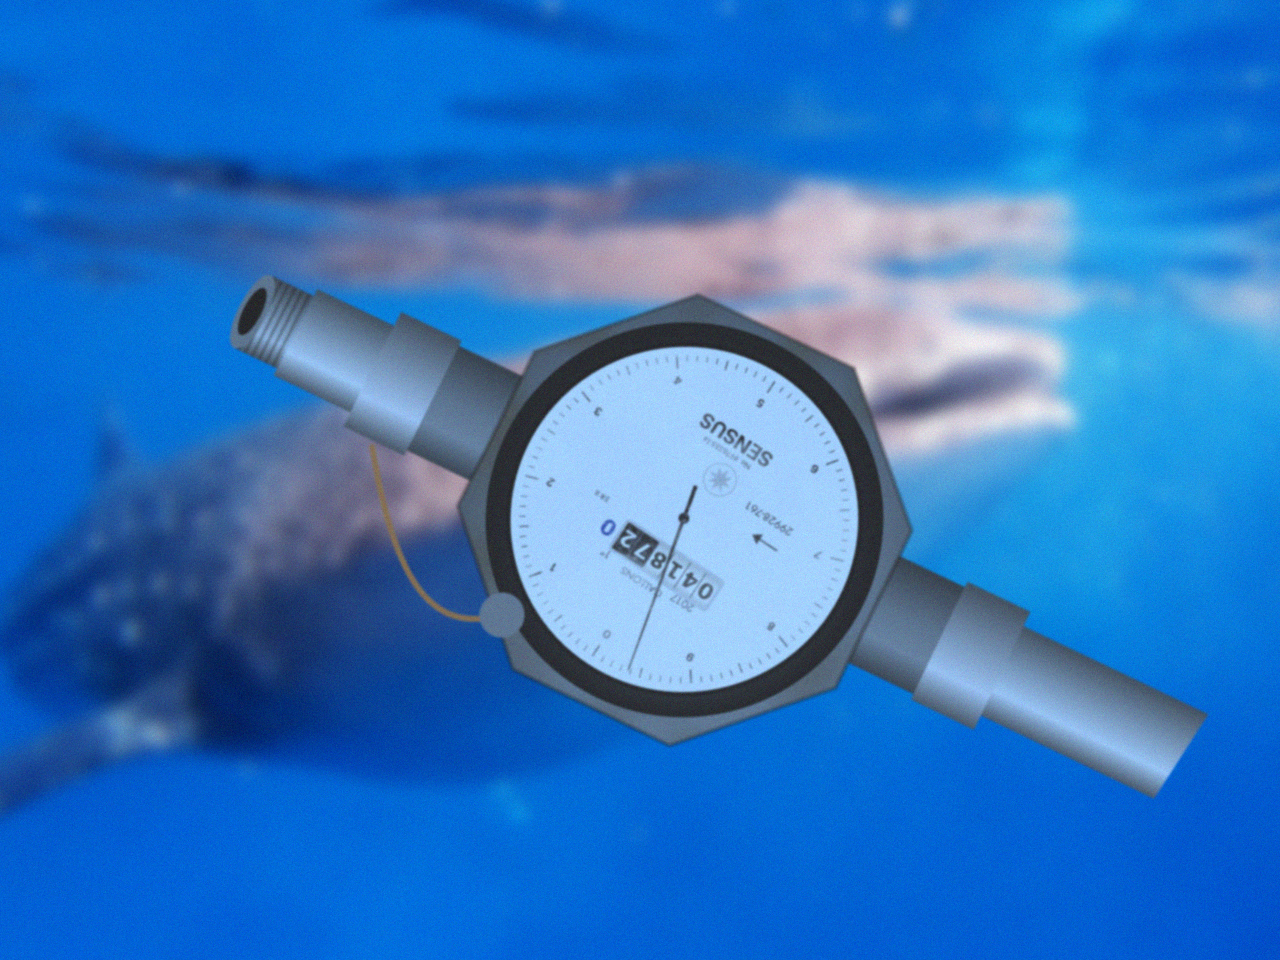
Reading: 418719.6 gal
